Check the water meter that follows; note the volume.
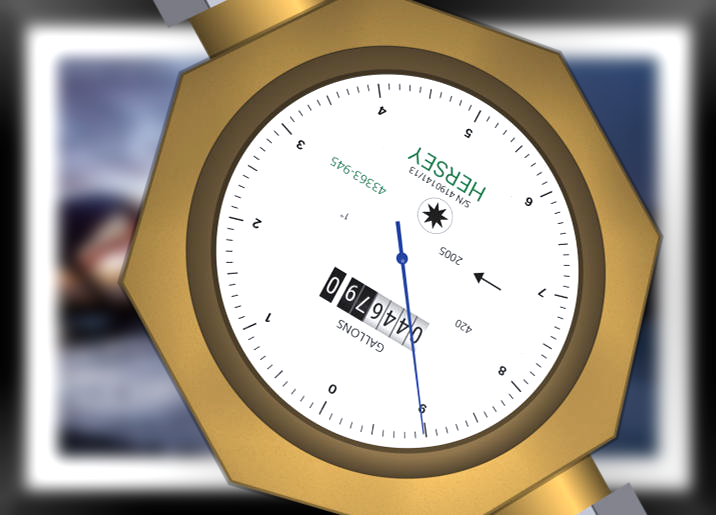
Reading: 446789.0 gal
